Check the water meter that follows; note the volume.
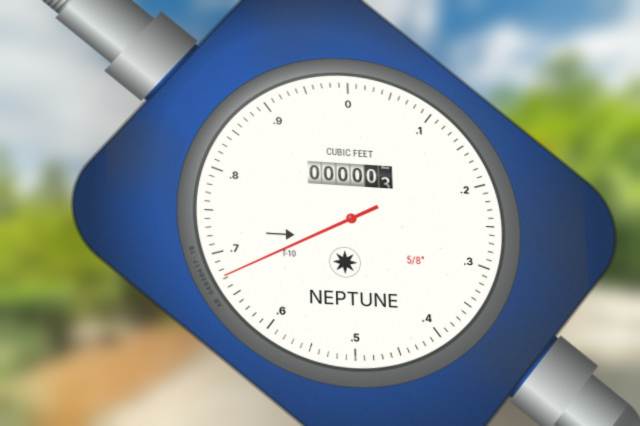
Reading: 2.67 ft³
